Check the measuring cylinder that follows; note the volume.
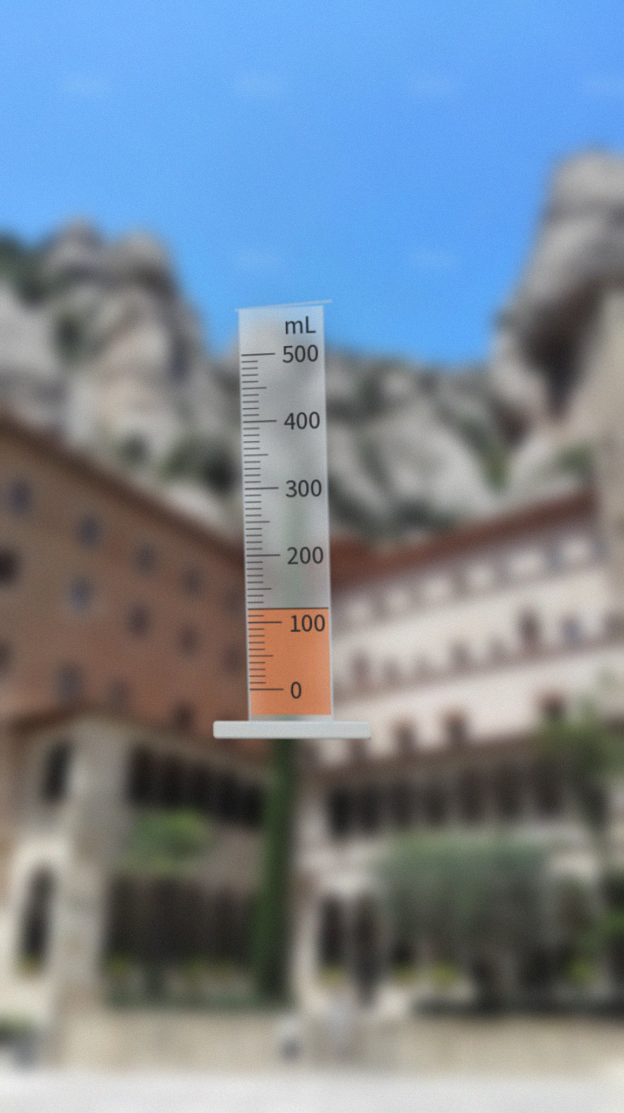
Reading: 120 mL
